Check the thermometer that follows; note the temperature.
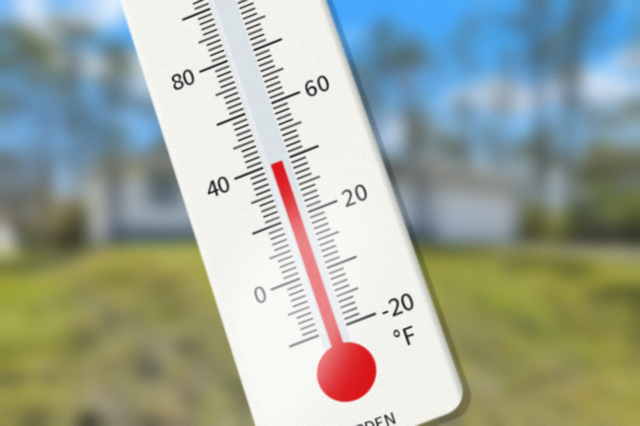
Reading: 40 °F
